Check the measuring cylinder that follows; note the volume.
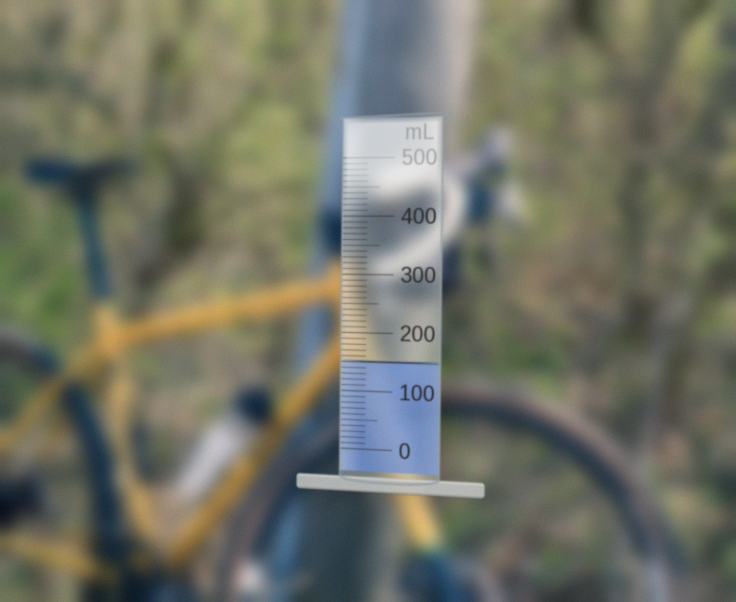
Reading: 150 mL
